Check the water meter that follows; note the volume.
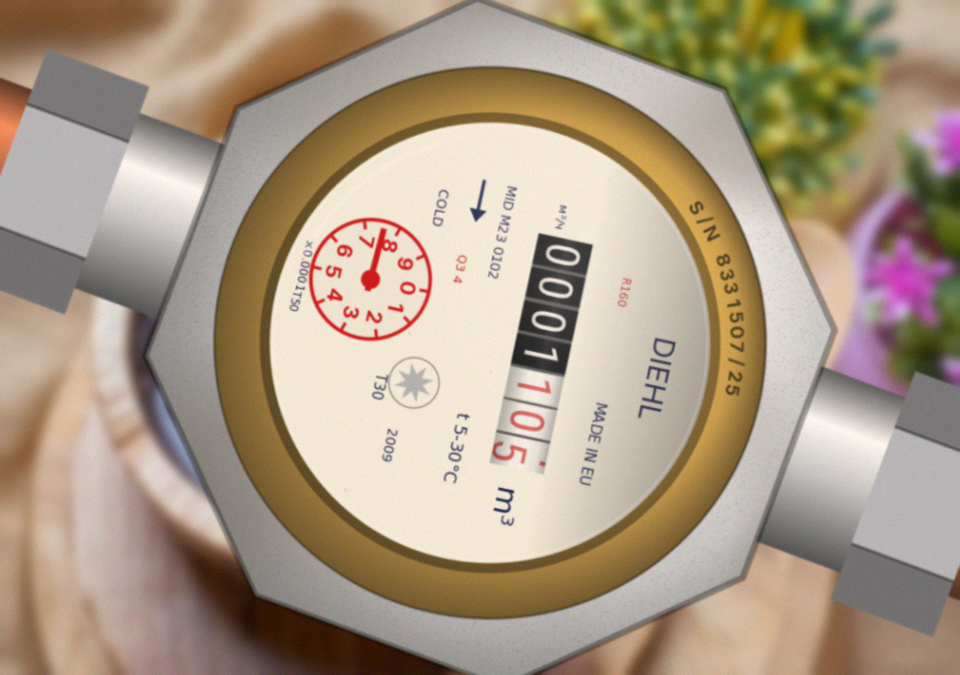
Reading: 1.1047 m³
